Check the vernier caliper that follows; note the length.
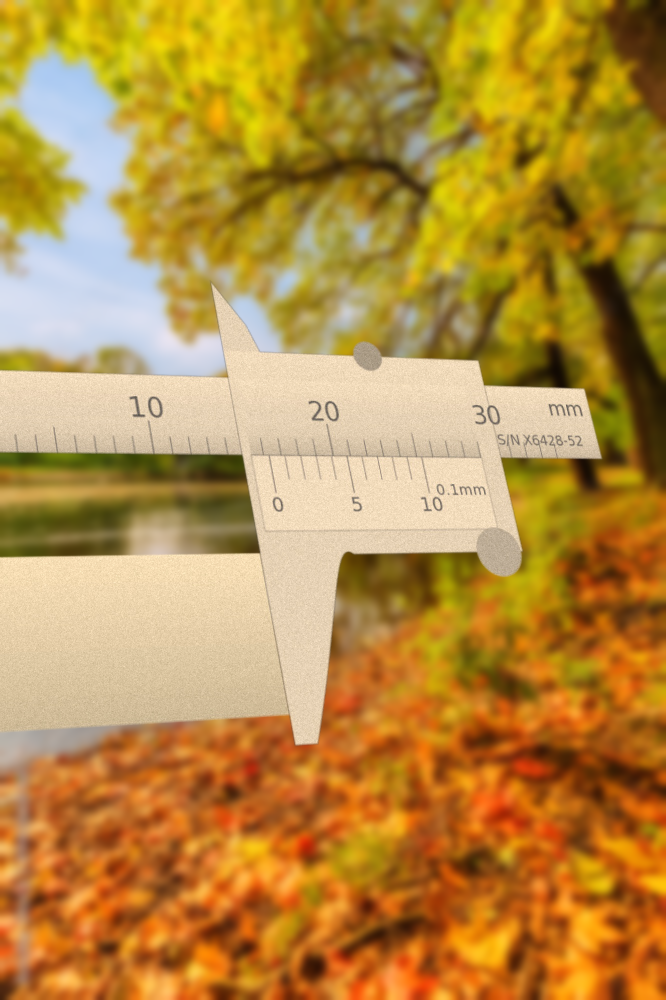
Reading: 16.3 mm
